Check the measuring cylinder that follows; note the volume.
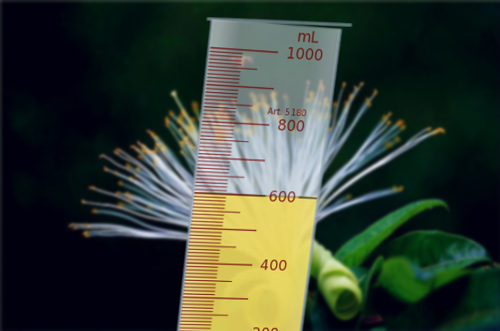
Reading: 600 mL
